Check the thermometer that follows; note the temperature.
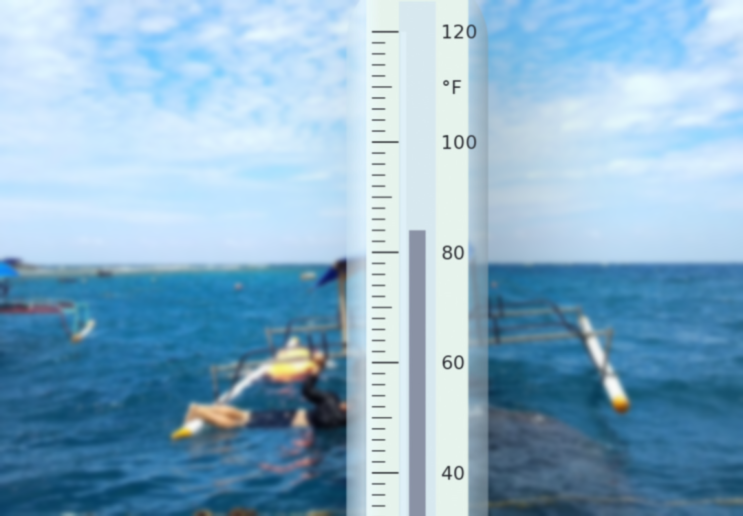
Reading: 84 °F
